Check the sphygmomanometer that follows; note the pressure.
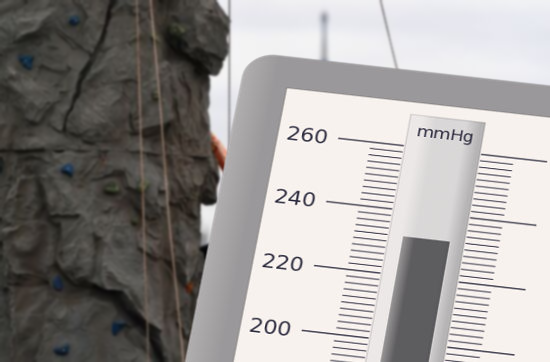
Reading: 232 mmHg
